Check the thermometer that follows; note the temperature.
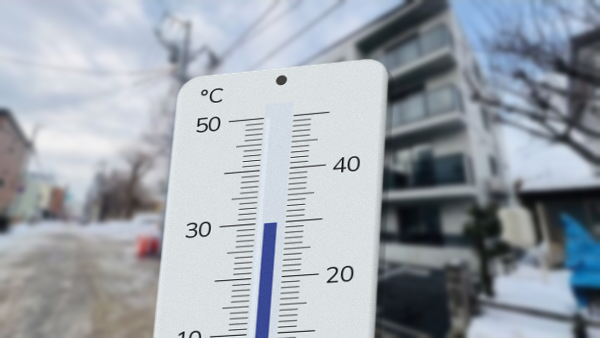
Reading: 30 °C
